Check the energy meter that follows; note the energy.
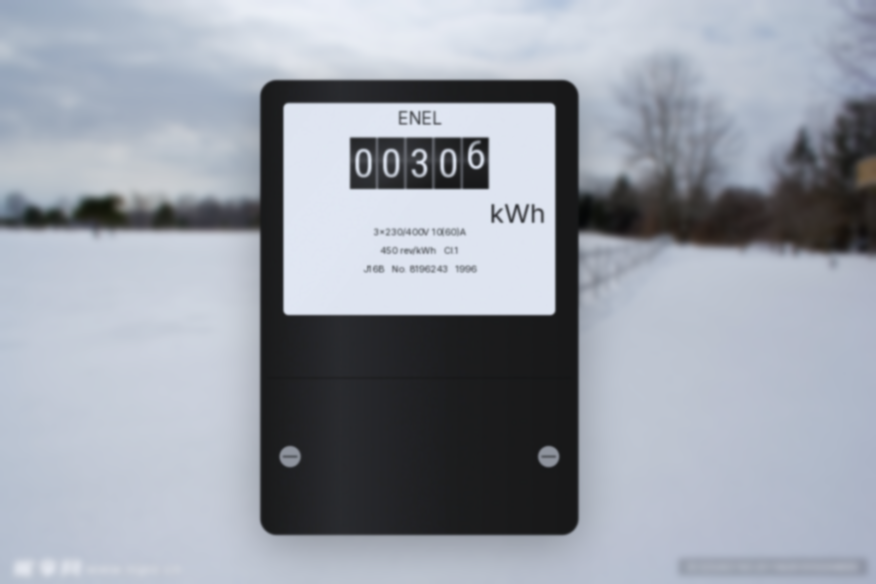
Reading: 306 kWh
